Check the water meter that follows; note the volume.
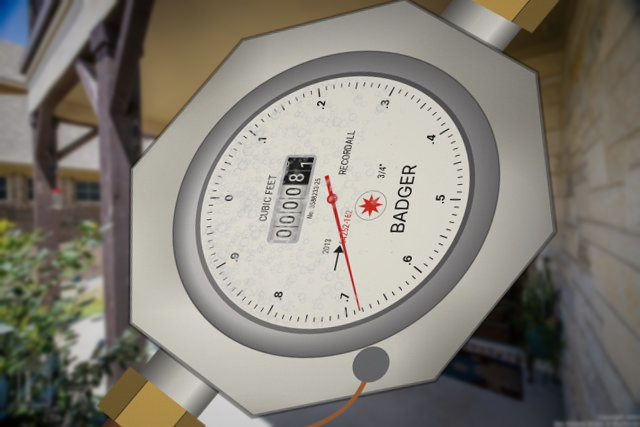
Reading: 80.68 ft³
